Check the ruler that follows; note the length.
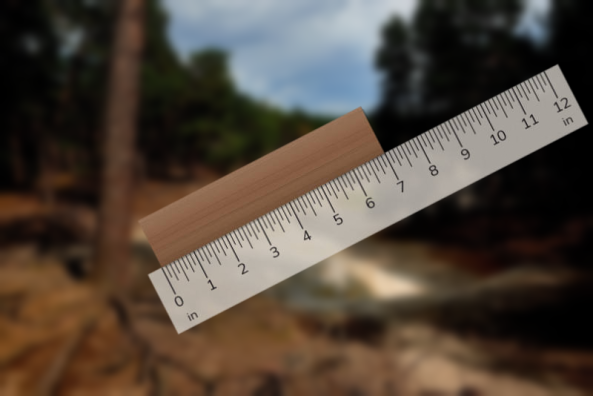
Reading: 7 in
